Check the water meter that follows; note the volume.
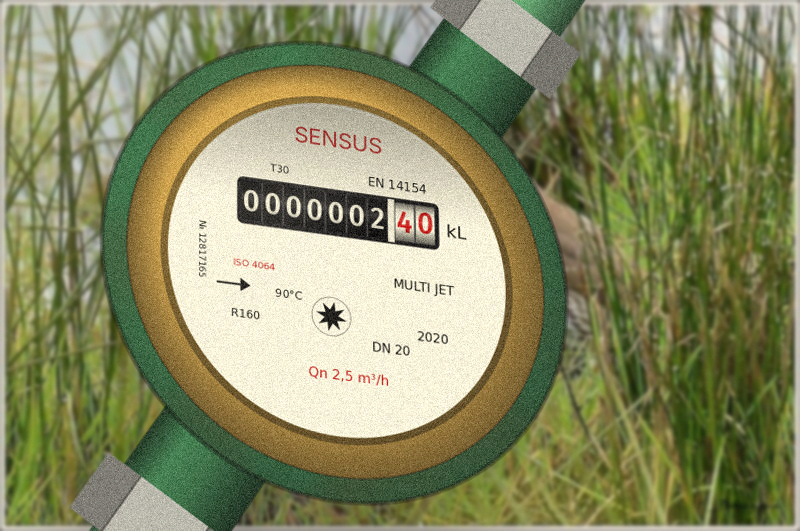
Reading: 2.40 kL
